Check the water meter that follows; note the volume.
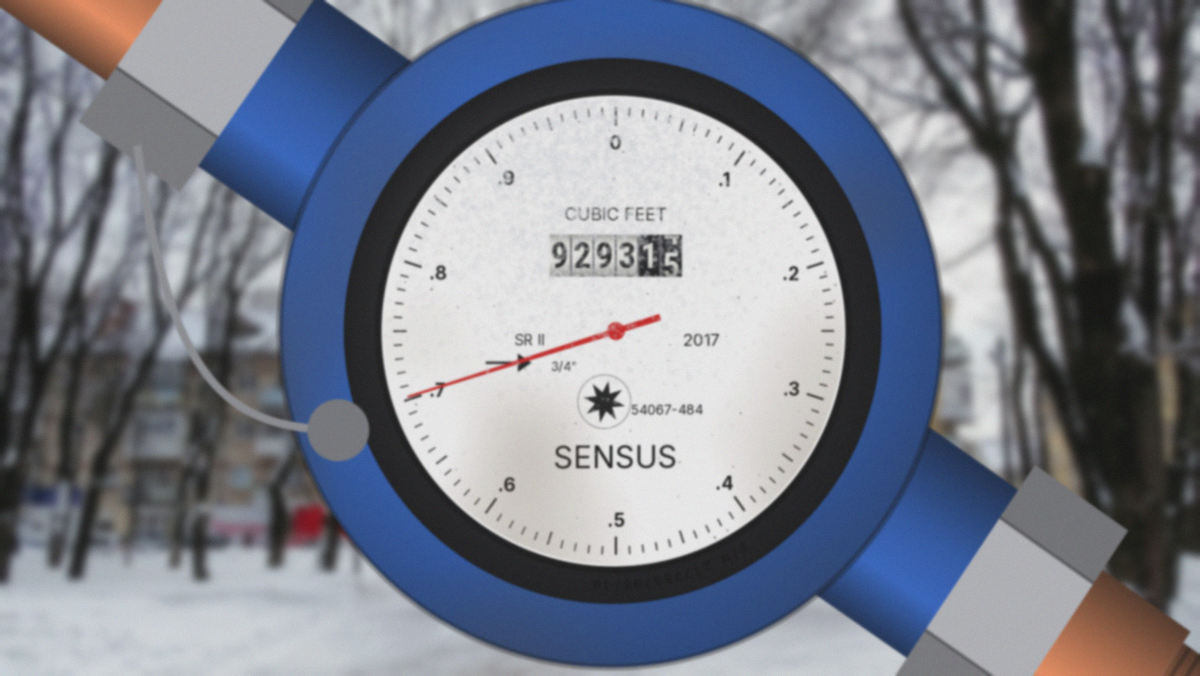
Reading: 929314.70 ft³
